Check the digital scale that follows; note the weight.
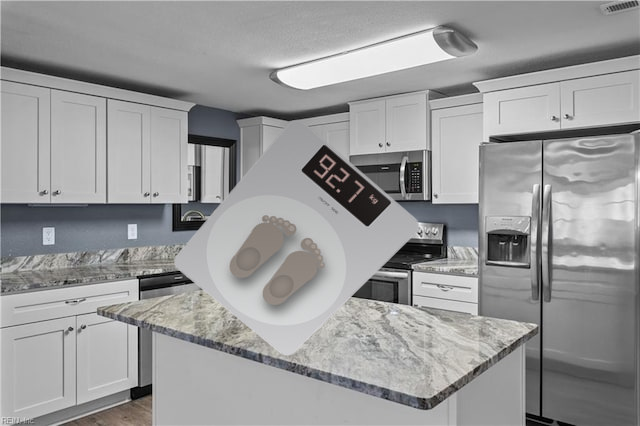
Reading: 92.7 kg
